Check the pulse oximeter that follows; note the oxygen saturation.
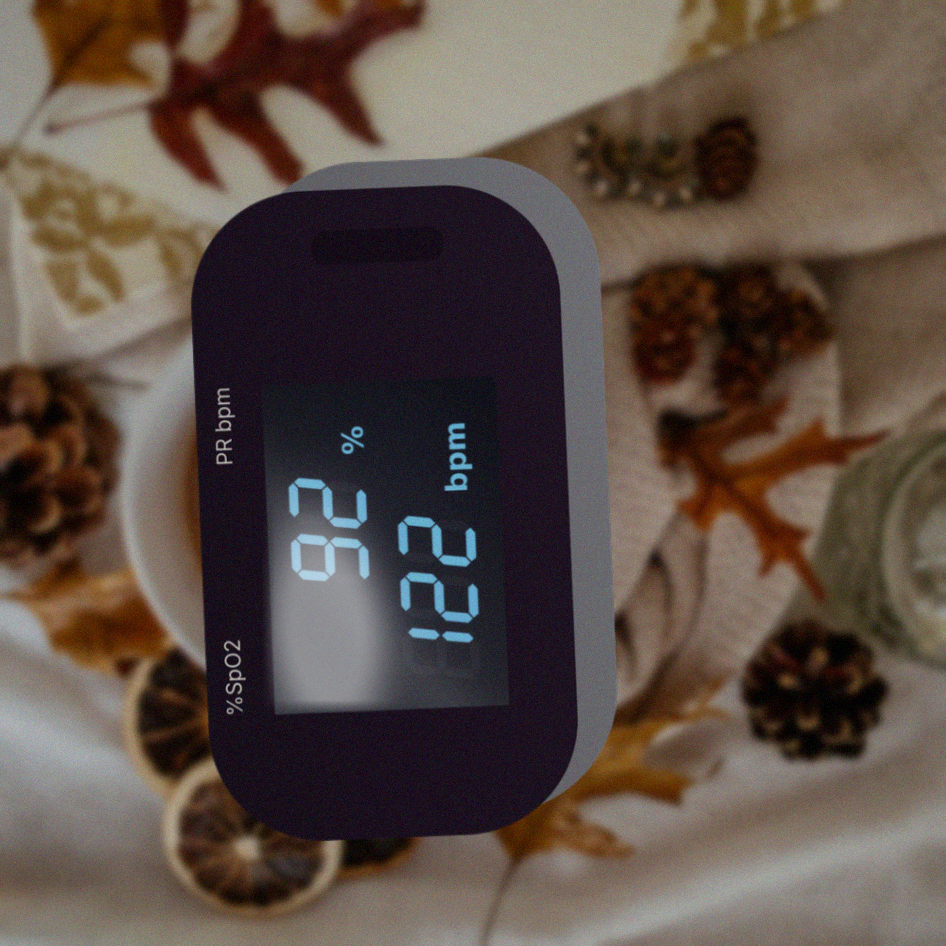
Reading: 92 %
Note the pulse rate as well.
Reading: 122 bpm
